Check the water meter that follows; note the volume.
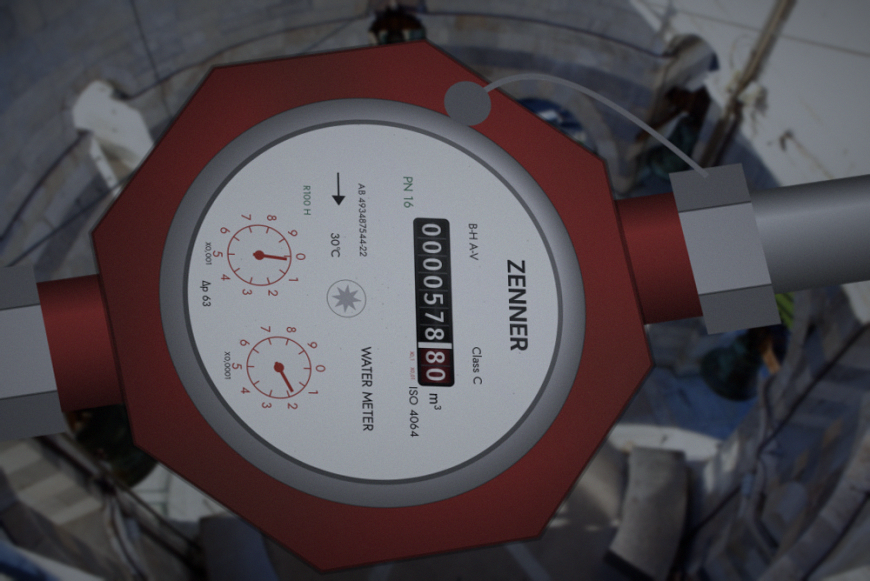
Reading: 578.8001 m³
